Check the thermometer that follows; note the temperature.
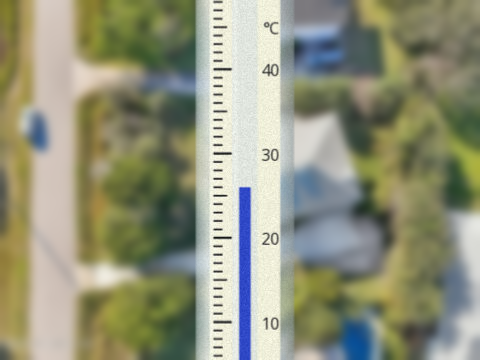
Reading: 26 °C
